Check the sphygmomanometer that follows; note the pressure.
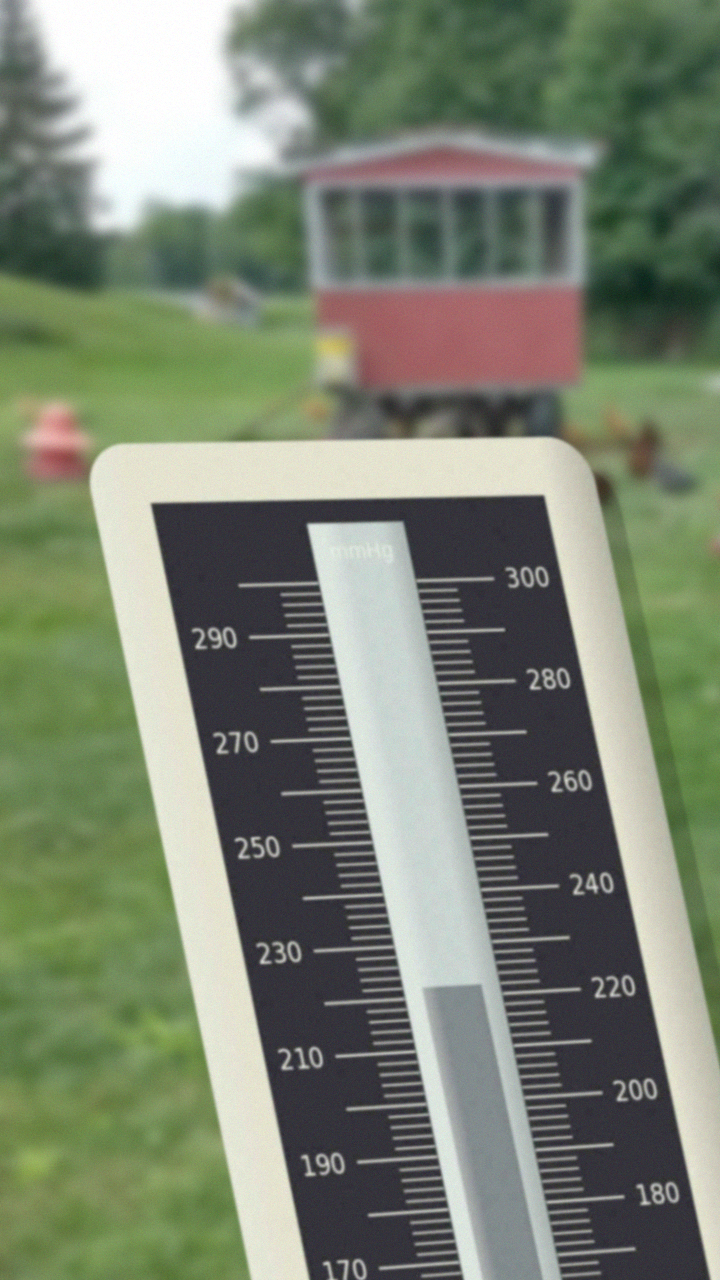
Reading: 222 mmHg
